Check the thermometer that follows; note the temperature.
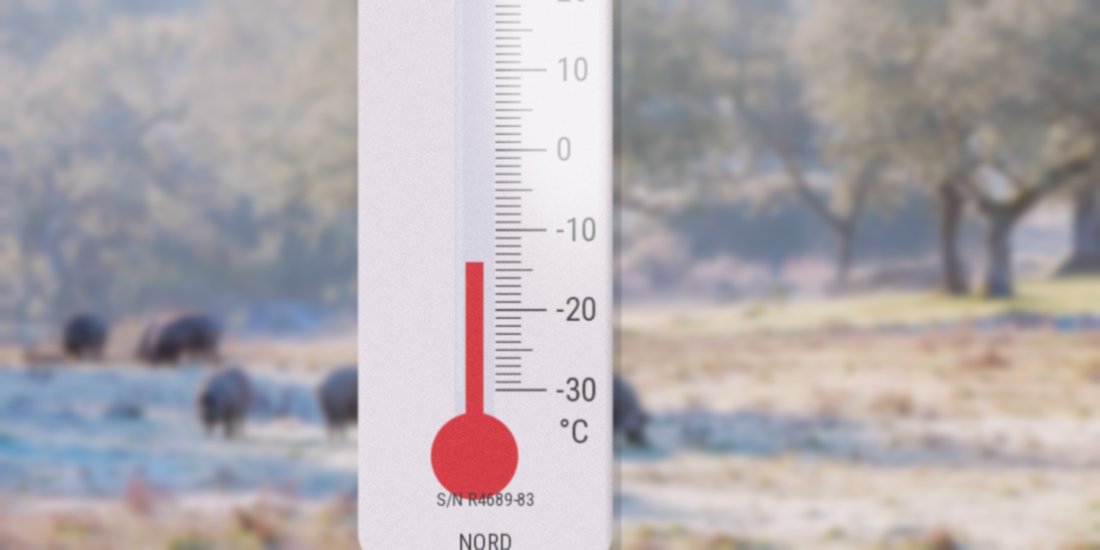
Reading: -14 °C
